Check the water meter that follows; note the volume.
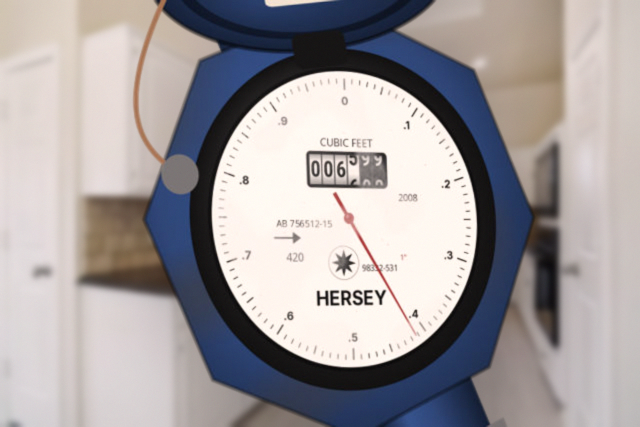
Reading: 6599.41 ft³
